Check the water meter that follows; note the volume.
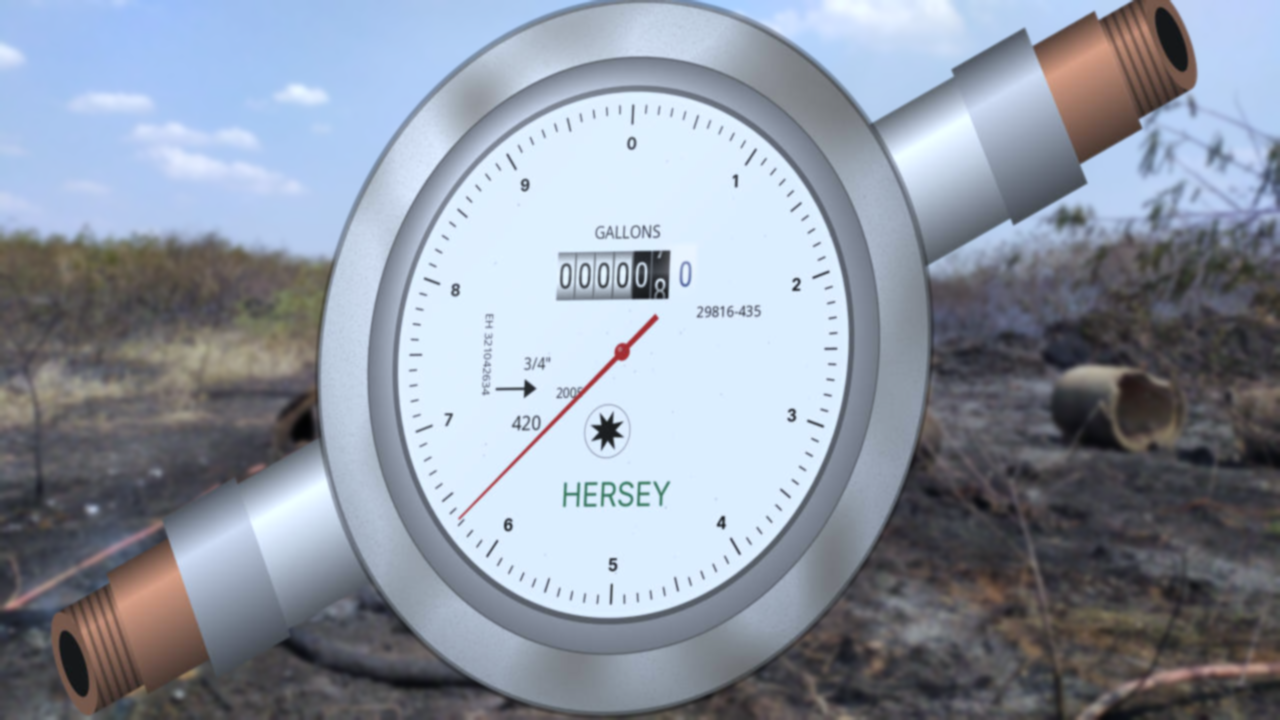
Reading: 76.3 gal
